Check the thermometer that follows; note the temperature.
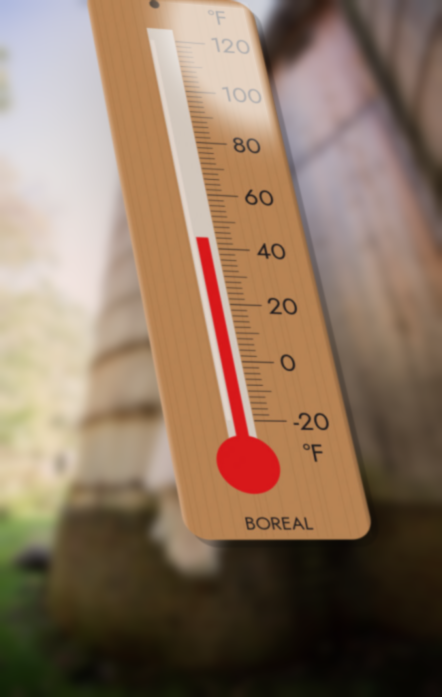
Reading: 44 °F
